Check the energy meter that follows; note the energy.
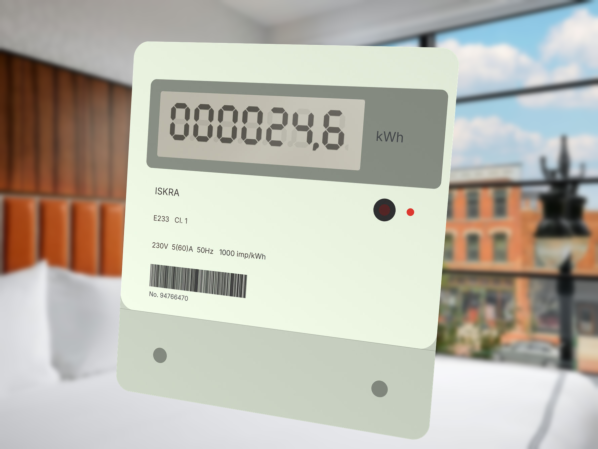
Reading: 24.6 kWh
